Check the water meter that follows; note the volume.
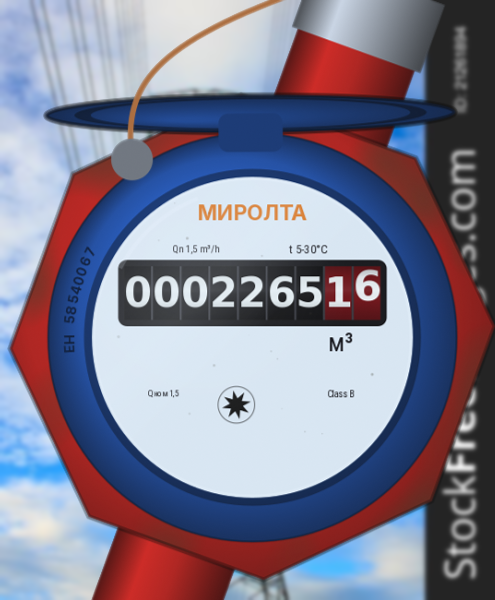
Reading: 2265.16 m³
